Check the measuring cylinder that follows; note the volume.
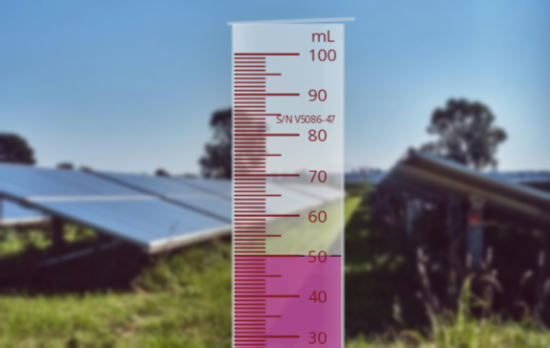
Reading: 50 mL
